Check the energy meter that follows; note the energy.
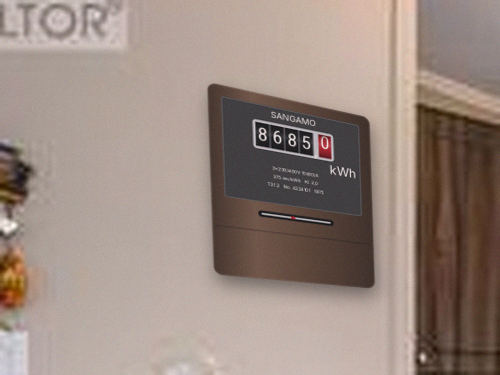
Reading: 8685.0 kWh
